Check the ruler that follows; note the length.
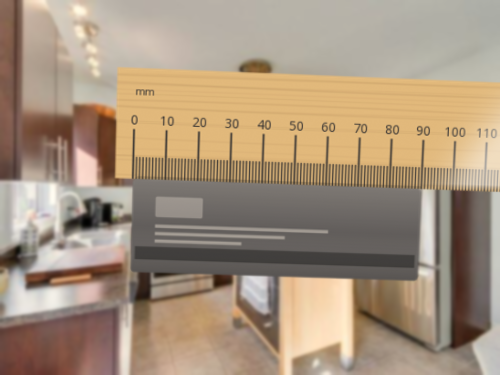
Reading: 90 mm
